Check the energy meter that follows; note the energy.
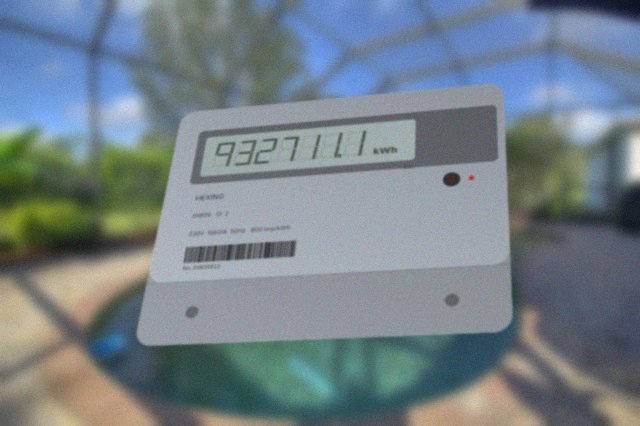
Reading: 932711.1 kWh
